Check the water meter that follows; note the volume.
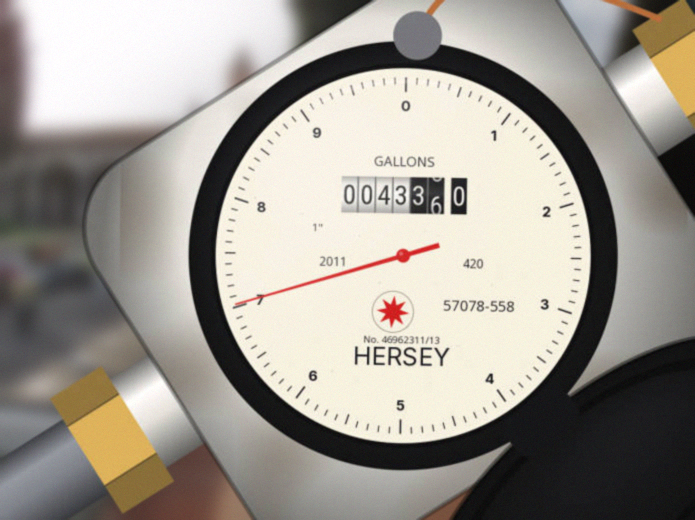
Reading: 43357.0 gal
